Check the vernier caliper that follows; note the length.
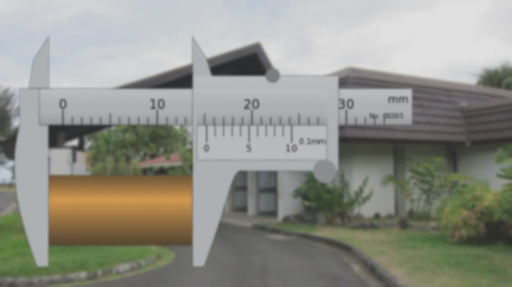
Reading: 15.2 mm
